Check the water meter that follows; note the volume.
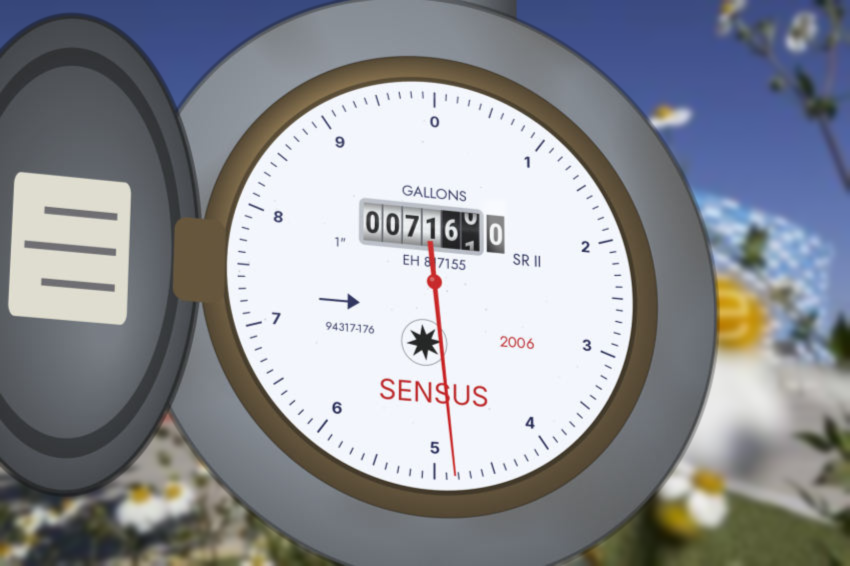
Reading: 71604.8 gal
